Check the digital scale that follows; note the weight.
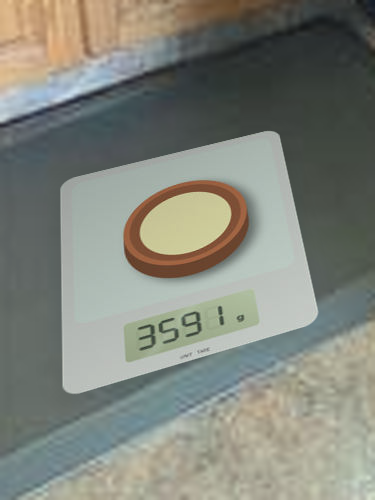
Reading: 3591 g
